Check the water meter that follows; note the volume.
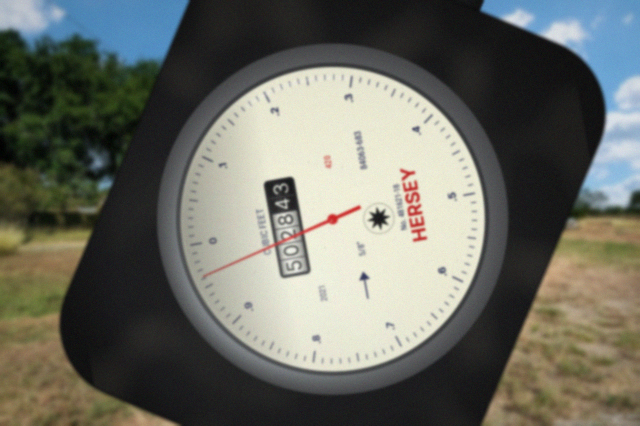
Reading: 502842.96 ft³
